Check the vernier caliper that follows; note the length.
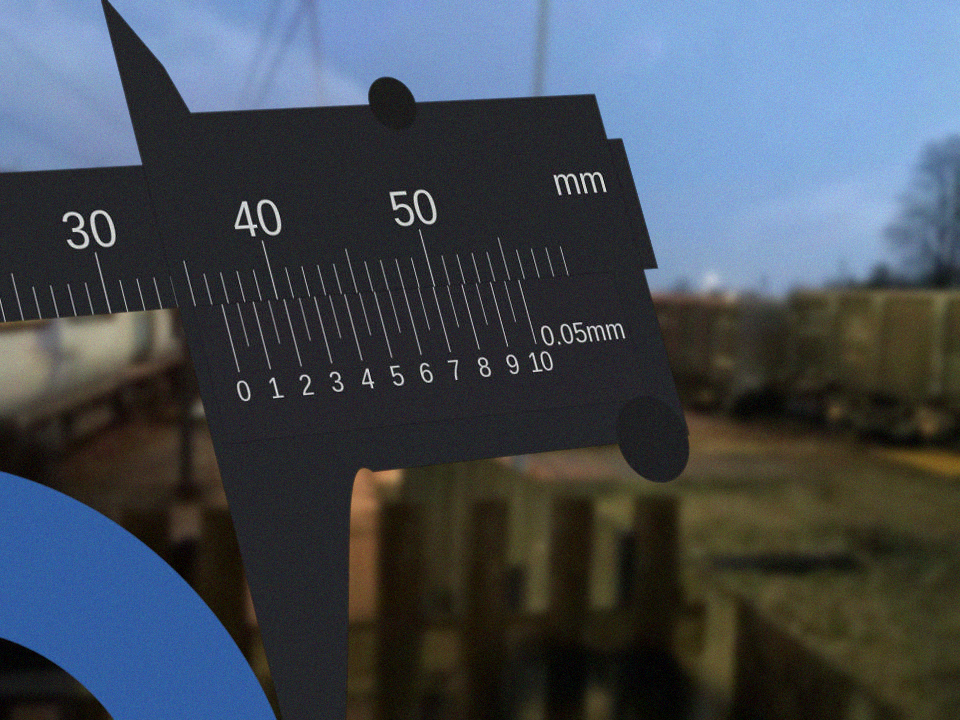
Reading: 36.6 mm
